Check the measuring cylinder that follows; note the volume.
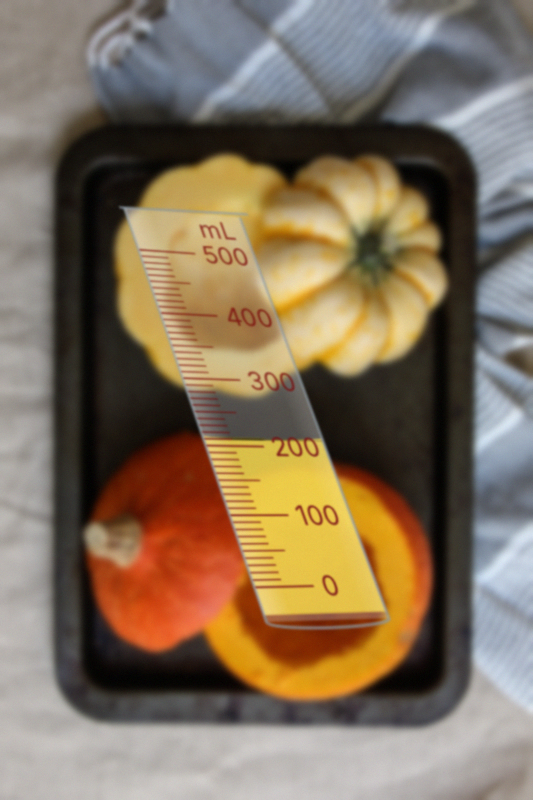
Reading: 210 mL
